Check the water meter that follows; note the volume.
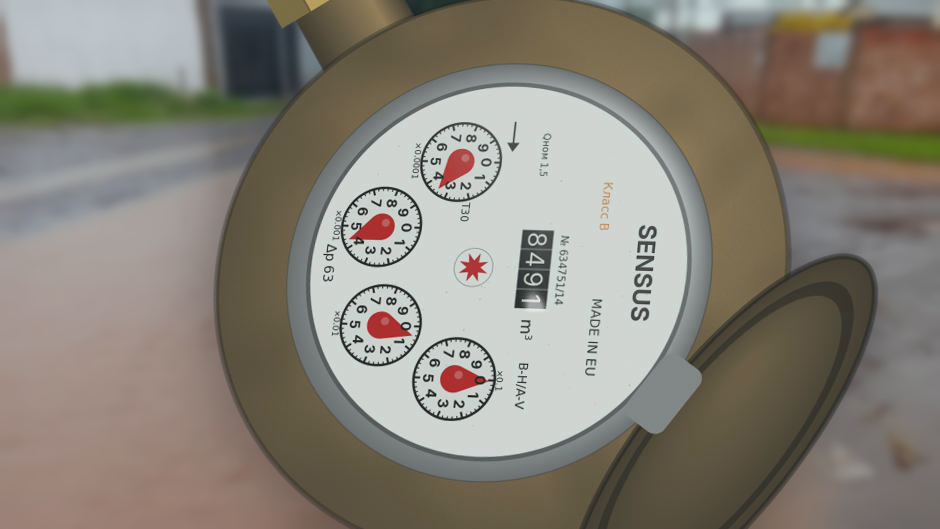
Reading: 8491.0043 m³
